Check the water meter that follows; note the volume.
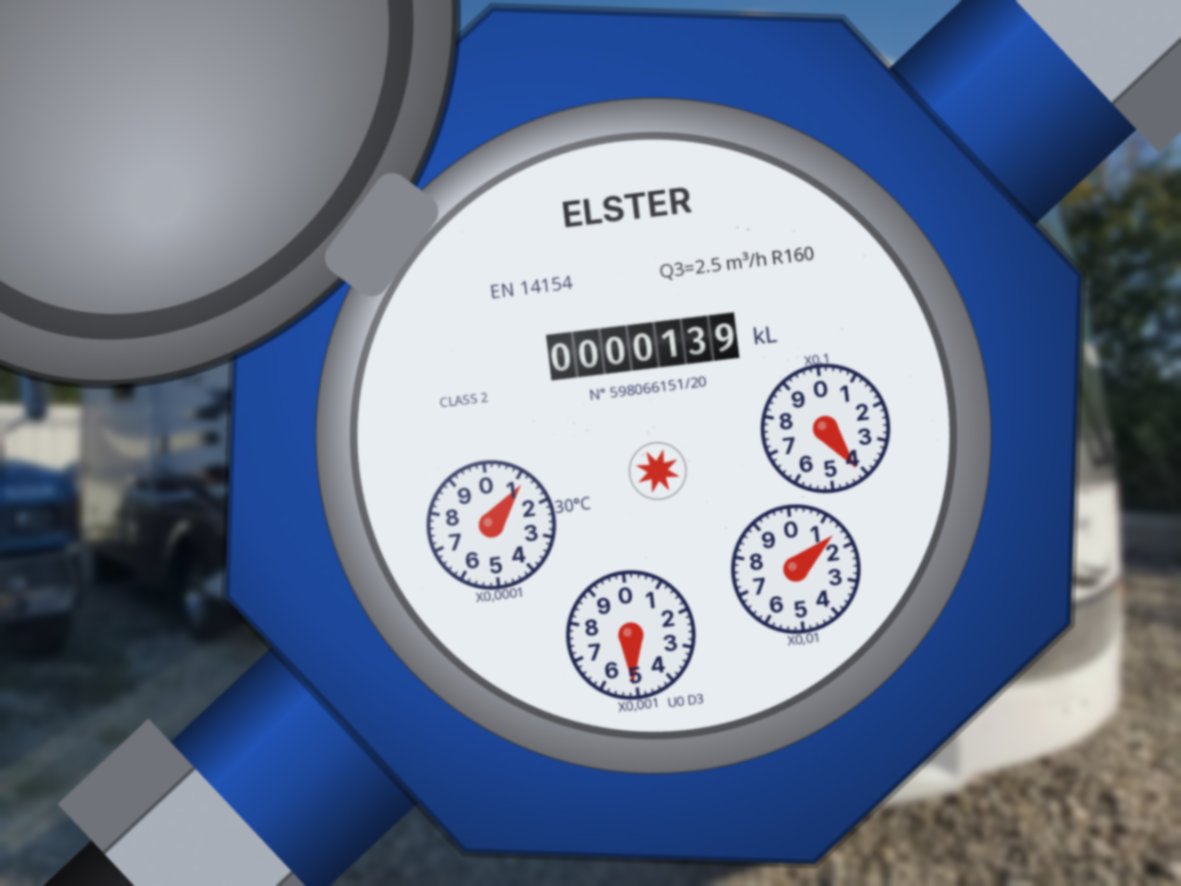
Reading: 139.4151 kL
